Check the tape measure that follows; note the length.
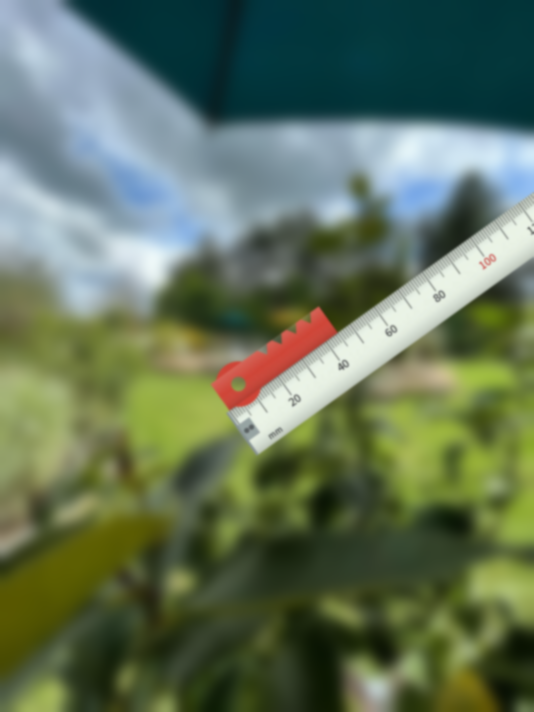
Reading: 45 mm
